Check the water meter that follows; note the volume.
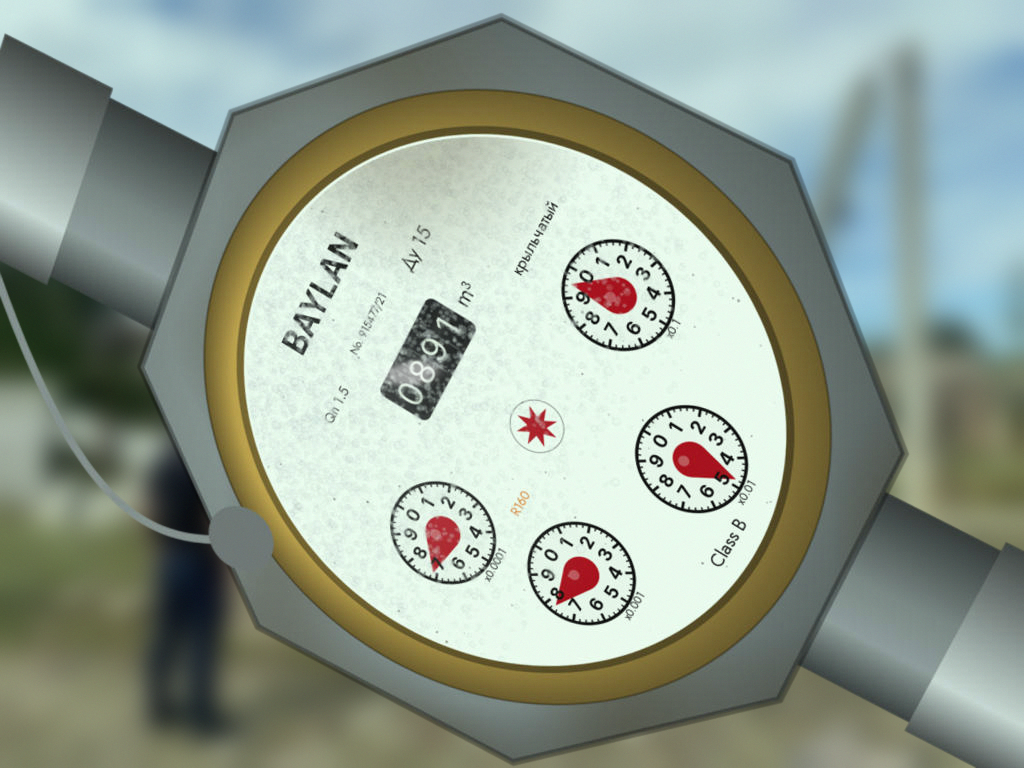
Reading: 890.9477 m³
